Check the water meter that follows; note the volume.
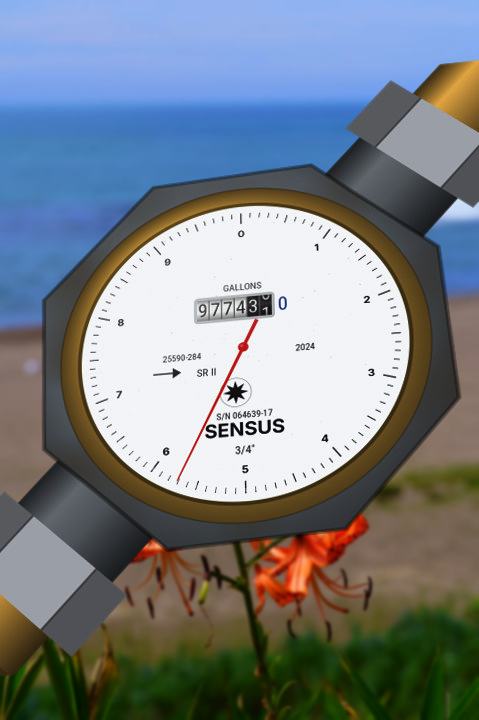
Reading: 9774305.7 gal
